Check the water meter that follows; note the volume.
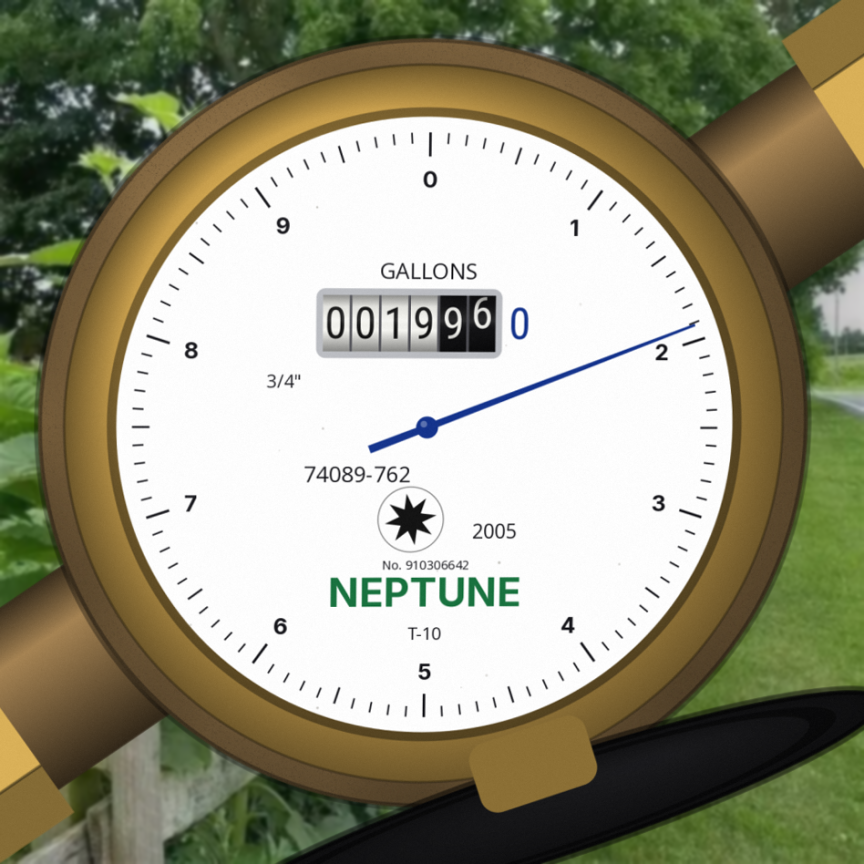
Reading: 19961.9 gal
